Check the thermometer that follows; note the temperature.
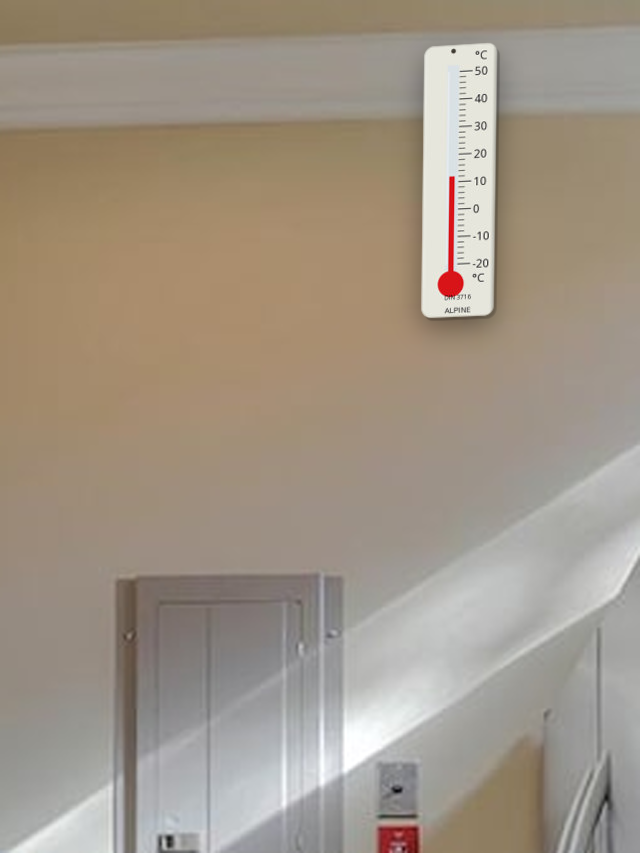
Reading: 12 °C
